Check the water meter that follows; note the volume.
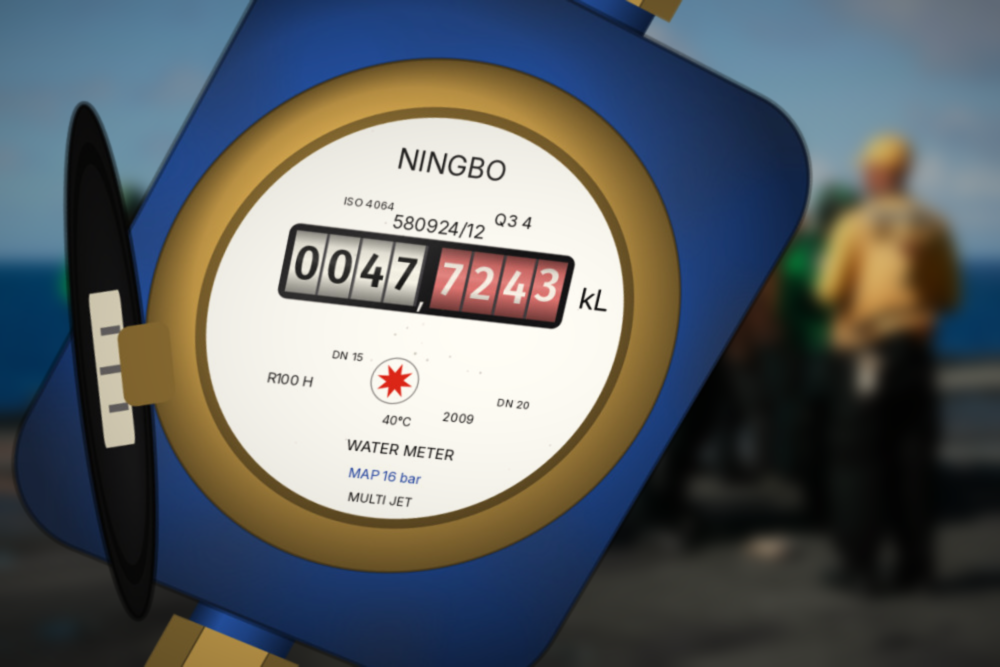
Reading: 47.7243 kL
